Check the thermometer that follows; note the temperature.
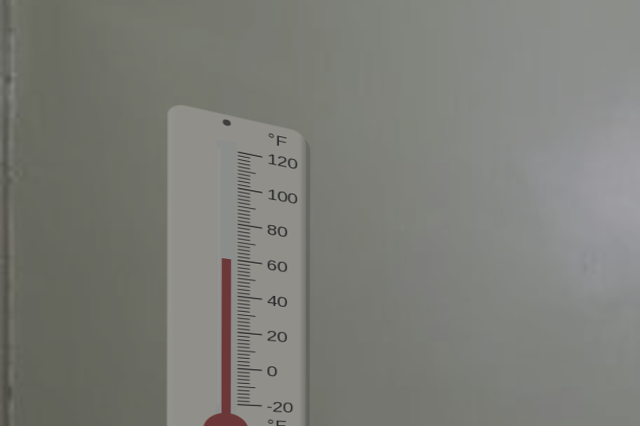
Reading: 60 °F
